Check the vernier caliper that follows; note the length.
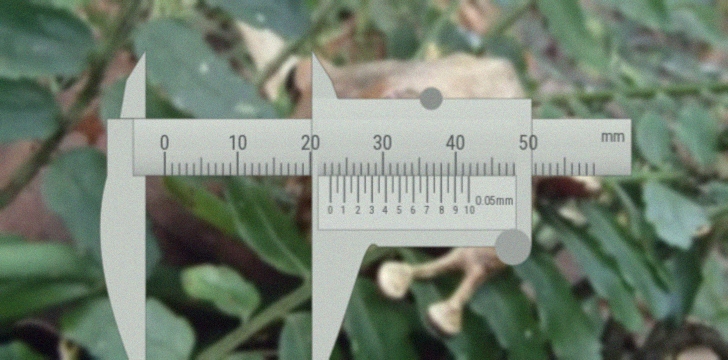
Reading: 22.8 mm
